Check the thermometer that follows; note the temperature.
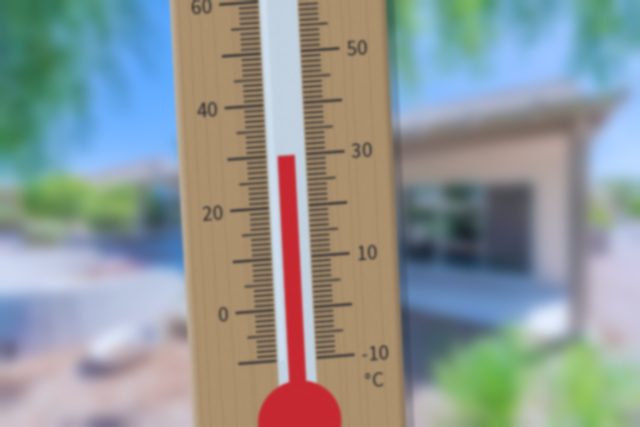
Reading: 30 °C
